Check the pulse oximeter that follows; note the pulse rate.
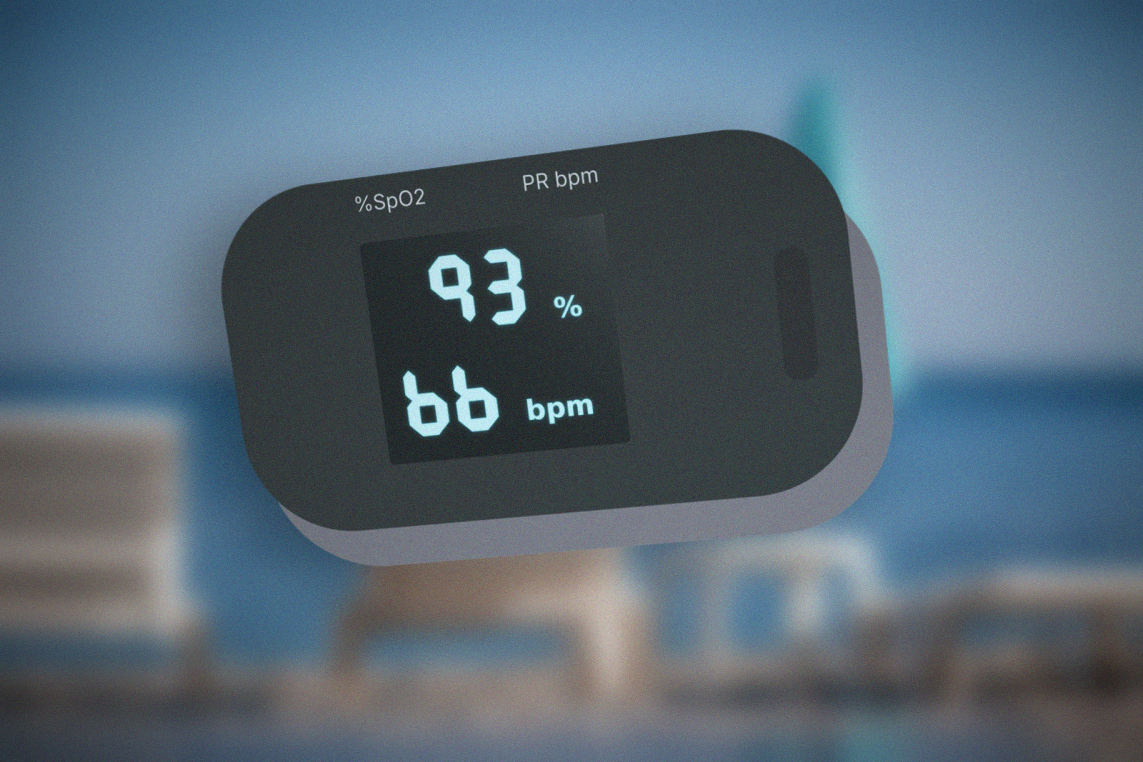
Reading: 66 bpm
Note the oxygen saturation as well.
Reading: 93 %
